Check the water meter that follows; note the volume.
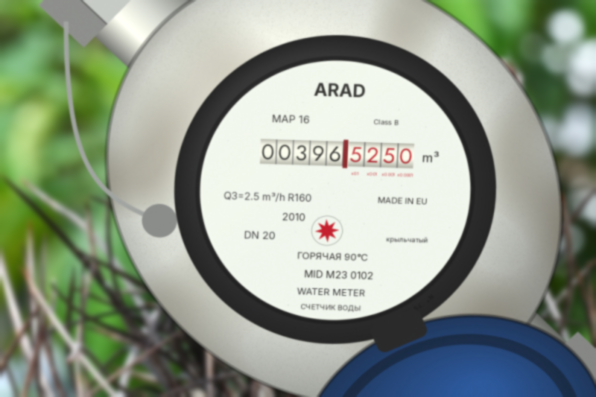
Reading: 396.5250 m³
